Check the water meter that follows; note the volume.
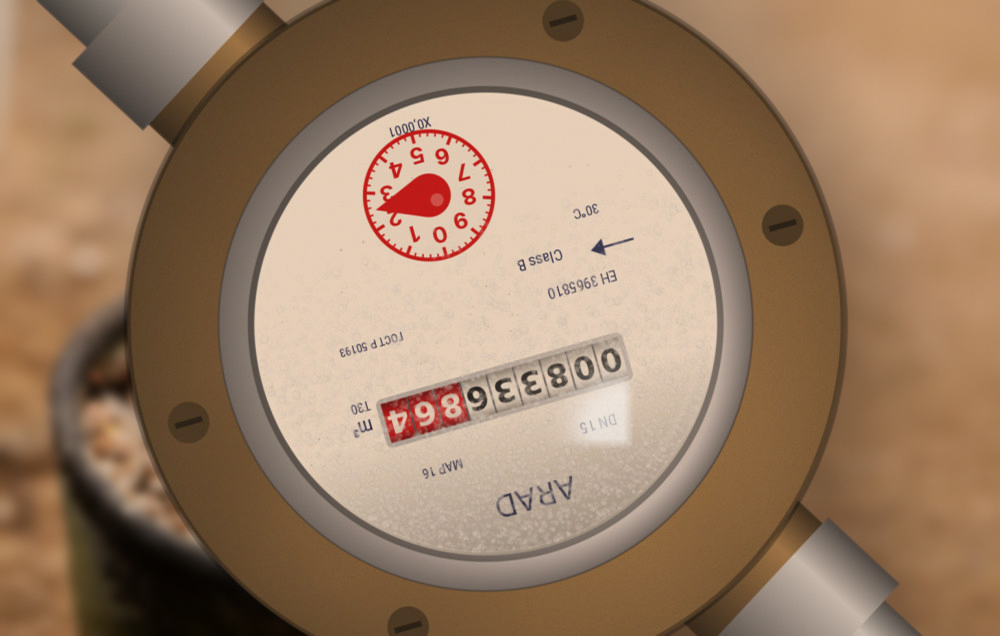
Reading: 8336.8642 m³
